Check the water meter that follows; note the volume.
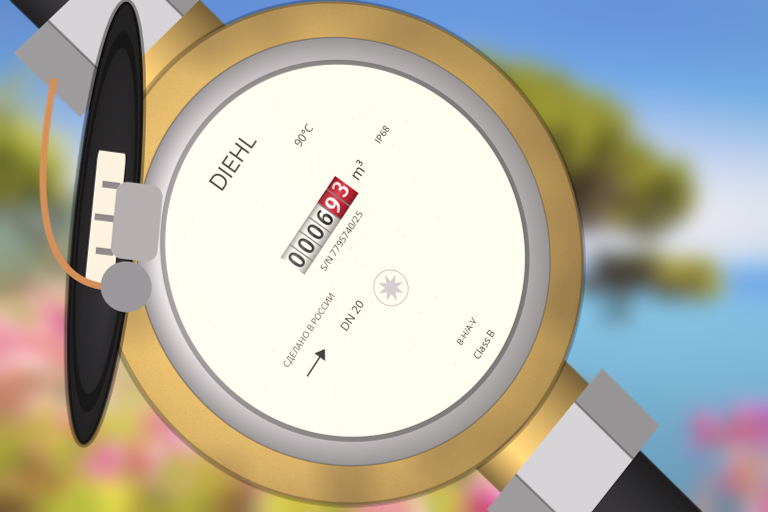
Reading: 6.93 m³
